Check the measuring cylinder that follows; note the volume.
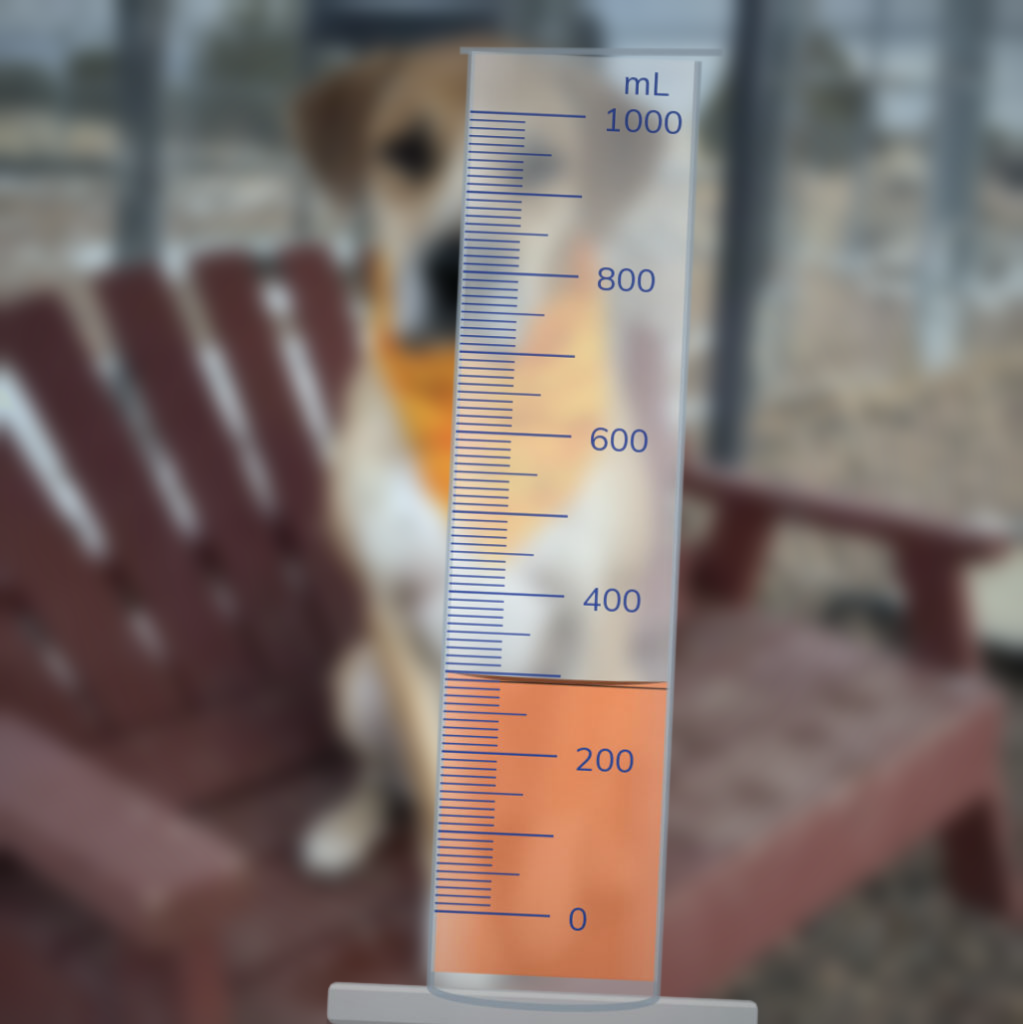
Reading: 290 mL
